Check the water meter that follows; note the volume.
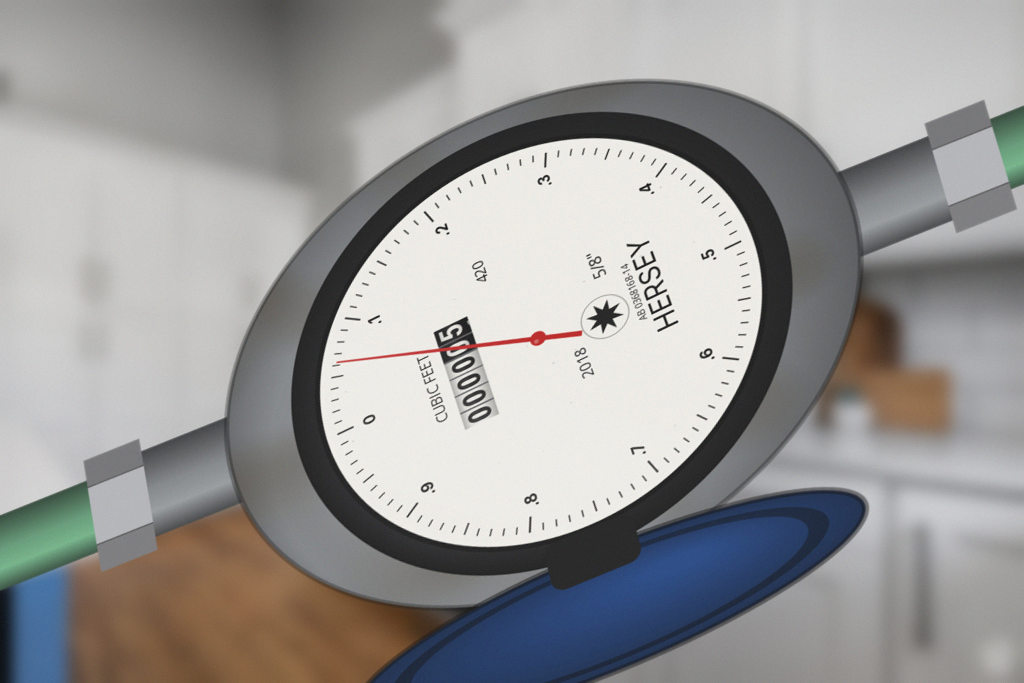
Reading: 5.06 ft³
